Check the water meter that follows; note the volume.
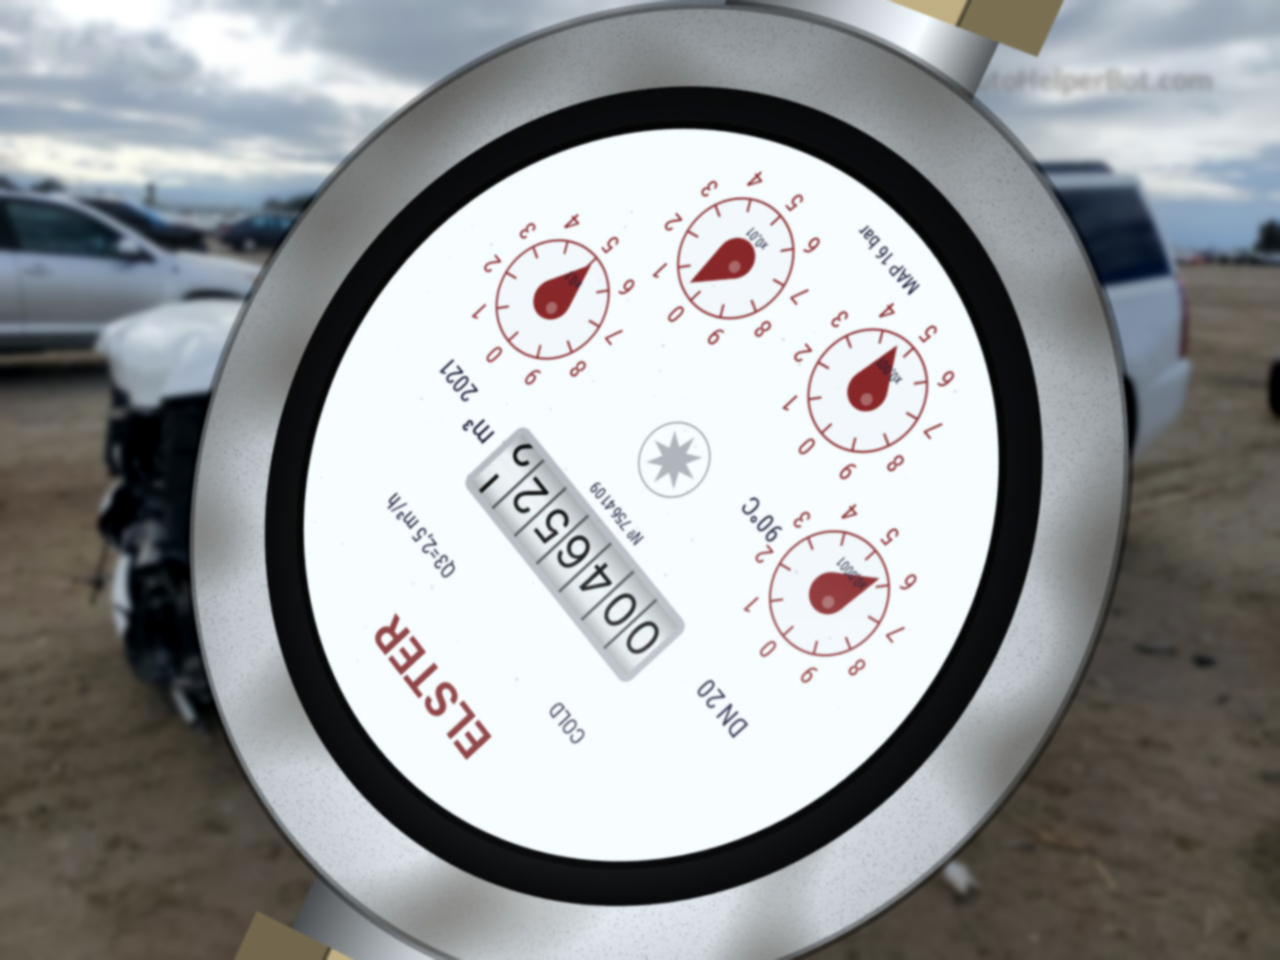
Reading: 46521.5045 m³
